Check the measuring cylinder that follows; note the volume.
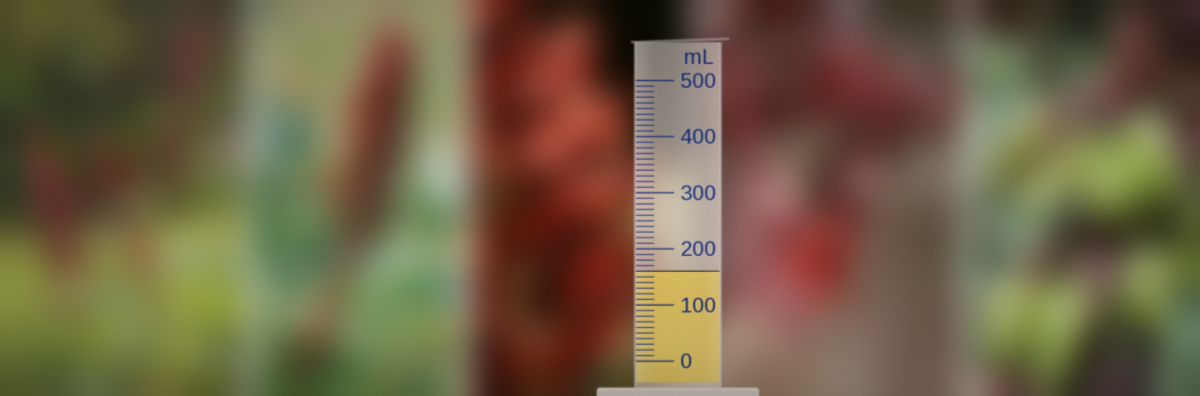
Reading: 160 mL
